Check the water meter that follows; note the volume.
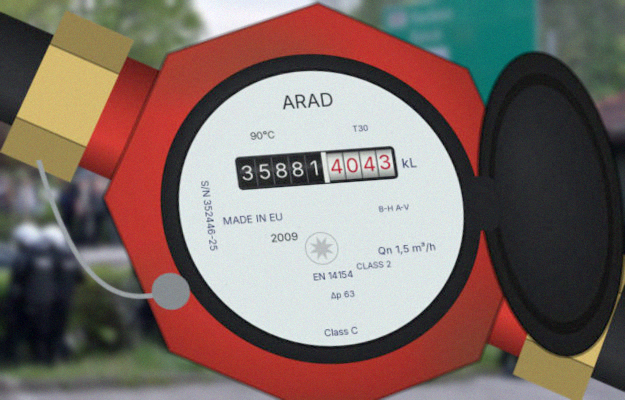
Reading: 35881.4043 kL
